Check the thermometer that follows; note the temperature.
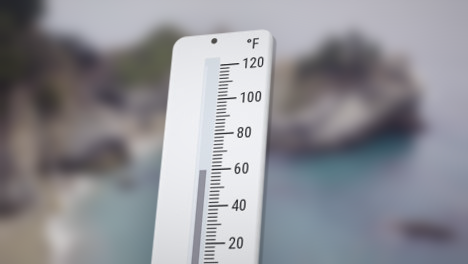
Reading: 60 °F
